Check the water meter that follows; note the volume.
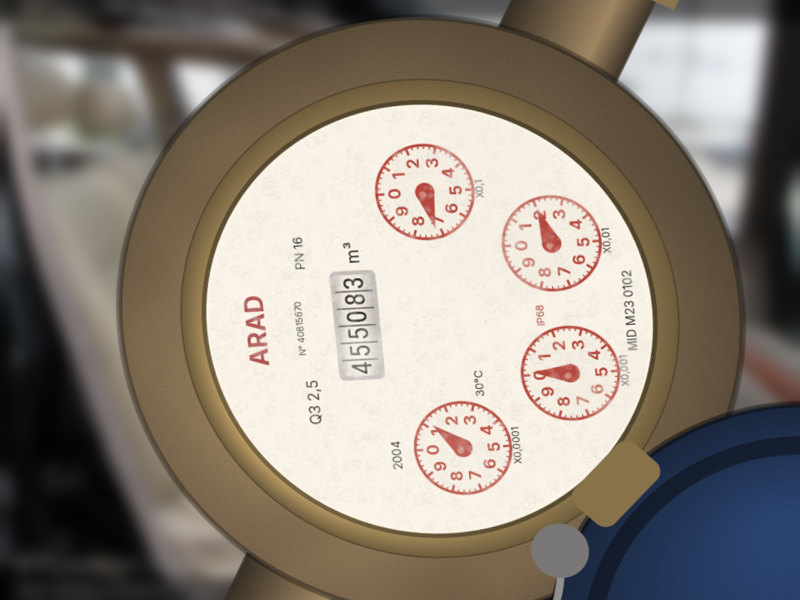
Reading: 455083.7201 m³
